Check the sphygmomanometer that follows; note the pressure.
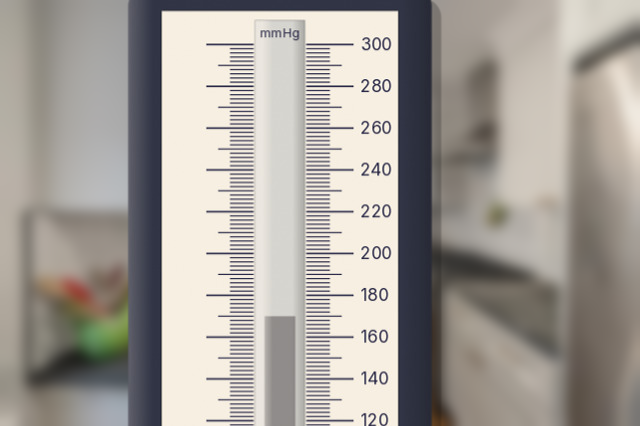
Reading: 170 mmHg
